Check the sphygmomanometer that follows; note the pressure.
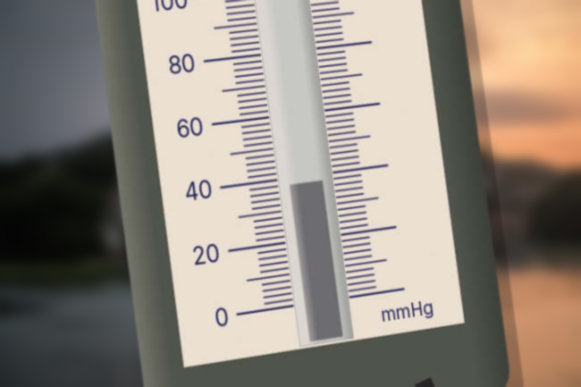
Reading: 38 mmHg
